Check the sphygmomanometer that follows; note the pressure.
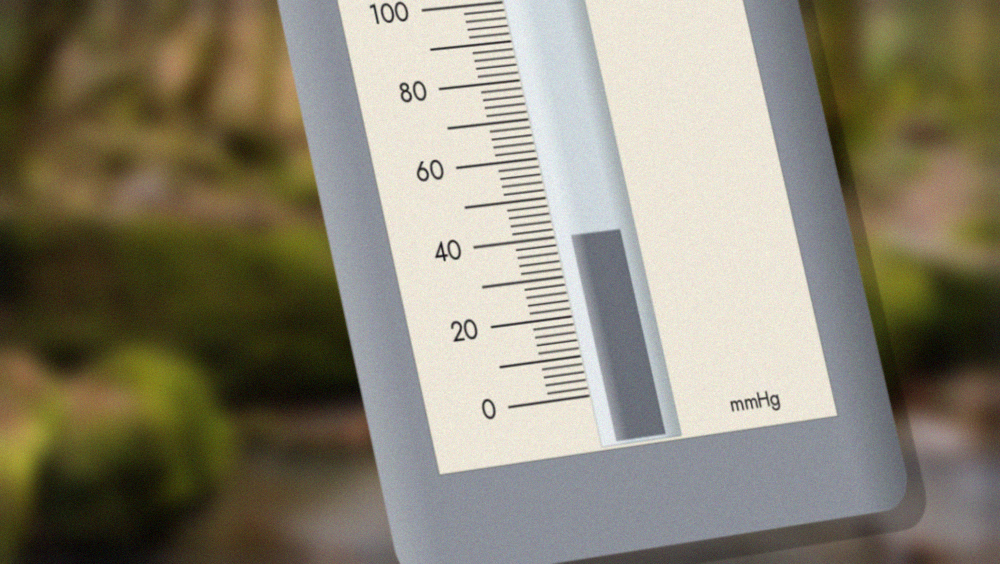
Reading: 40 mmHg
